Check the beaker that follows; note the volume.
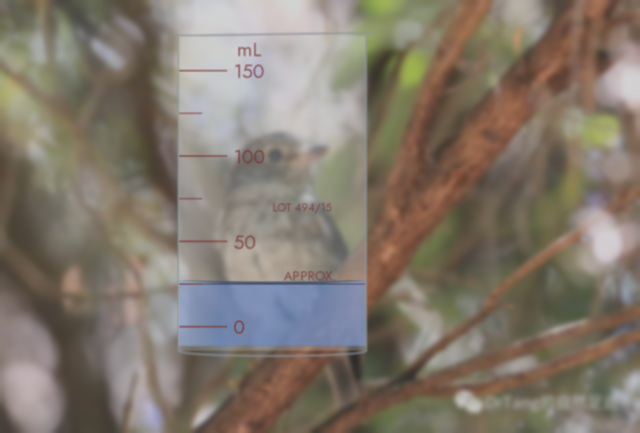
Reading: 25 mL
